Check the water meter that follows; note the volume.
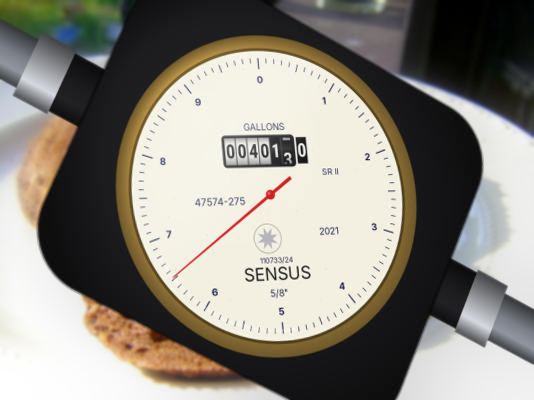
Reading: 40126.5 gal
